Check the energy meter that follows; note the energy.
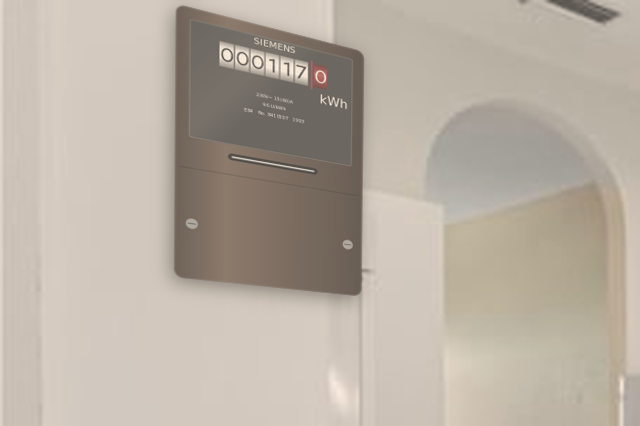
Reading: 117.0 kWh
